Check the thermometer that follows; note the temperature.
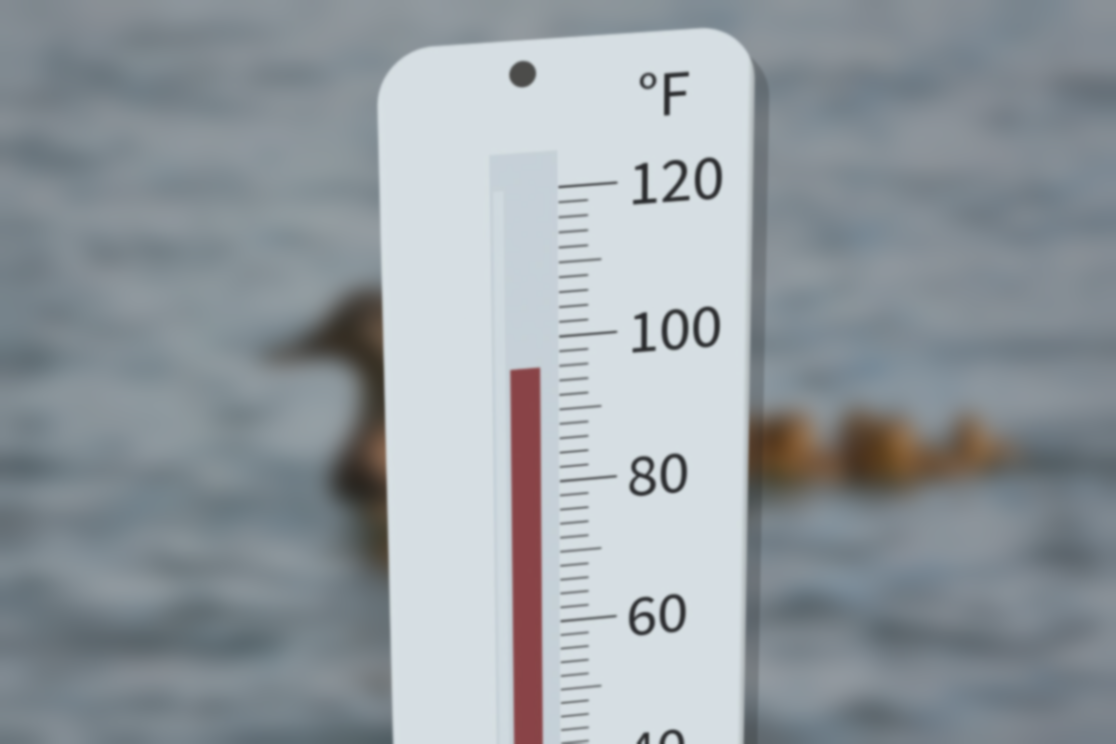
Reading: 96 °F
